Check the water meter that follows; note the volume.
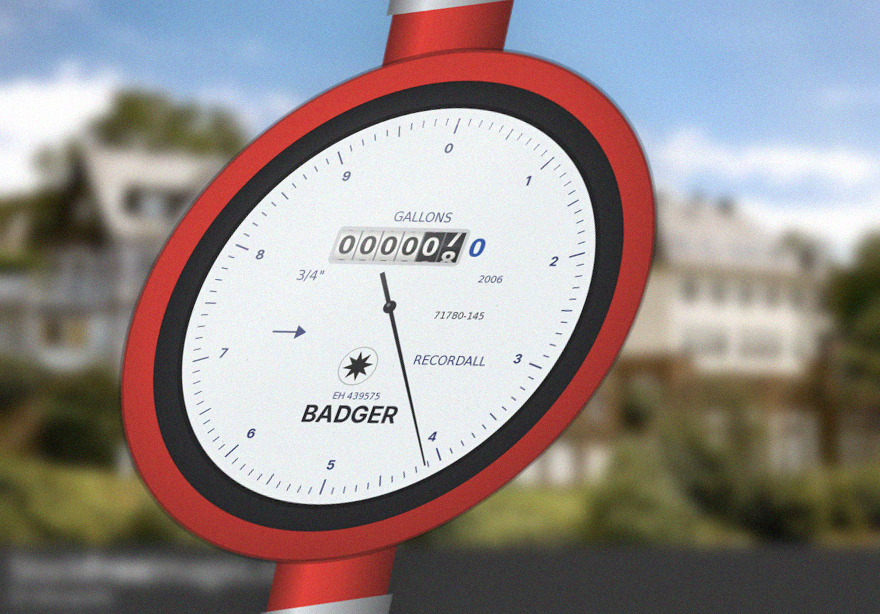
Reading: 74.1 gal
